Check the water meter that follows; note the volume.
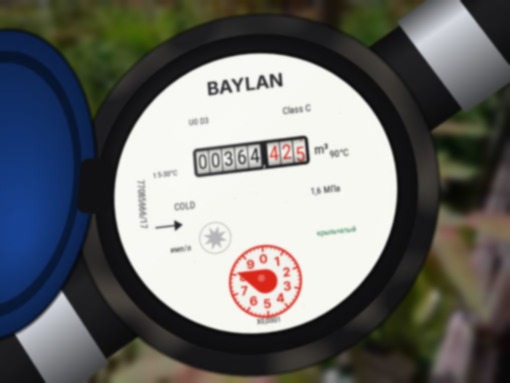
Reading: 364.4248 m³
